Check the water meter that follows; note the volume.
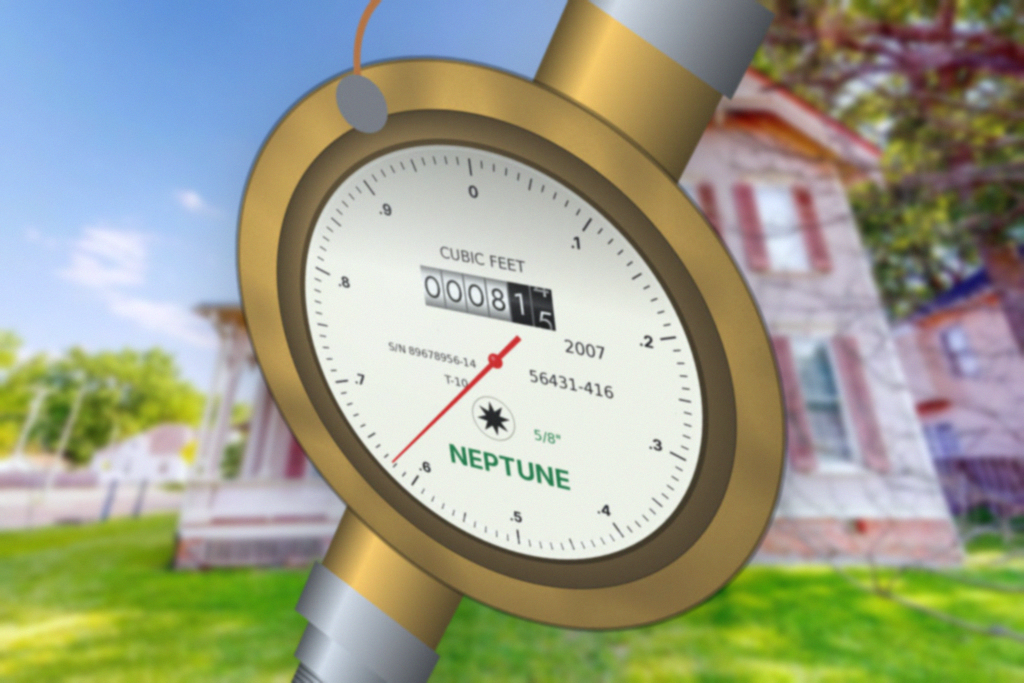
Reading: 814.62 ft³
